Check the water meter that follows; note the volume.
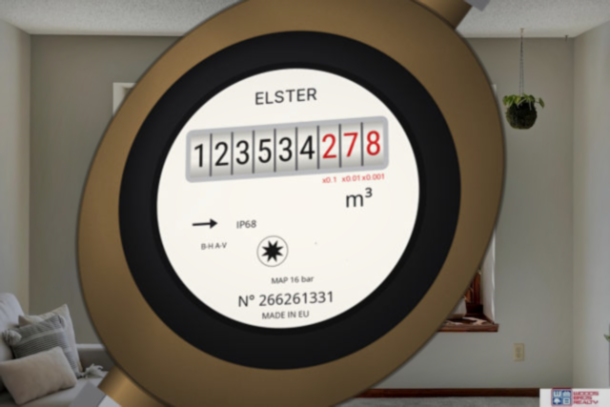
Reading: 123534.278 m³
